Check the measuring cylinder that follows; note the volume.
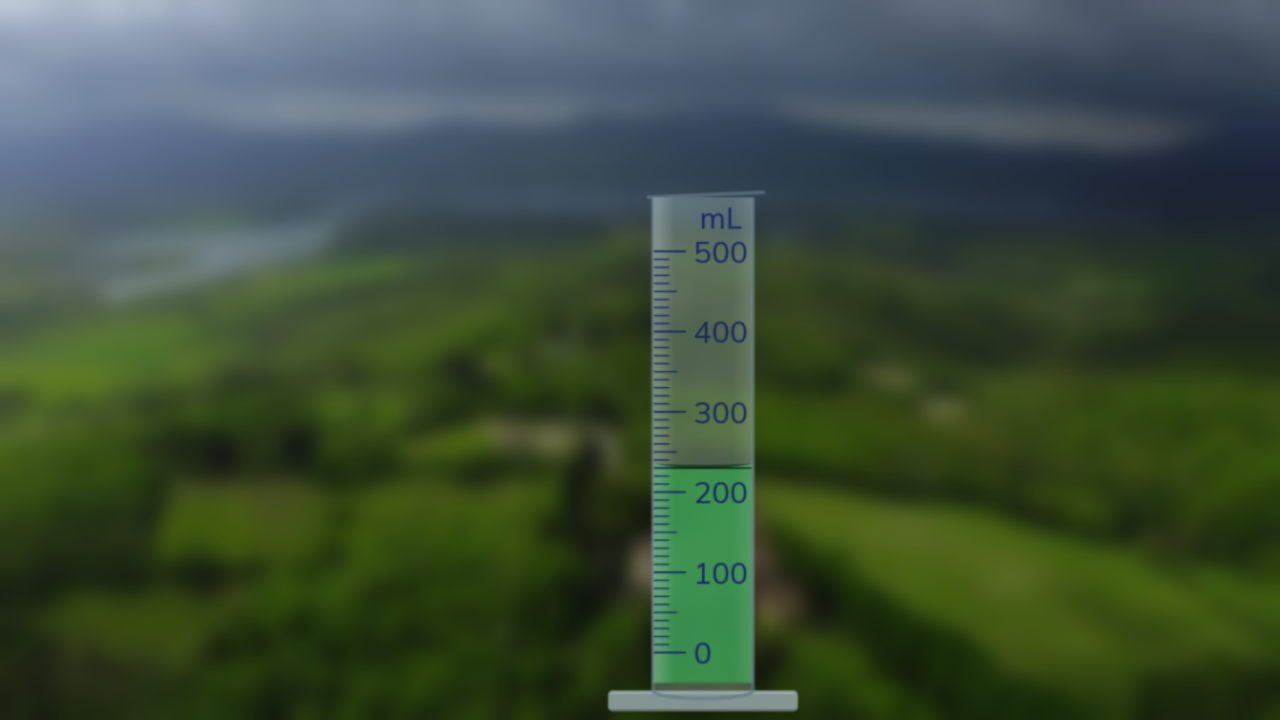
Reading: 230 mL
